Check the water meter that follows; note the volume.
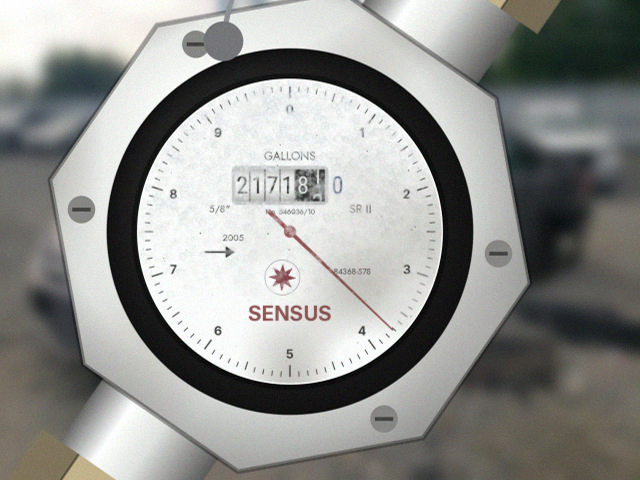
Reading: 2171813.7 gal
